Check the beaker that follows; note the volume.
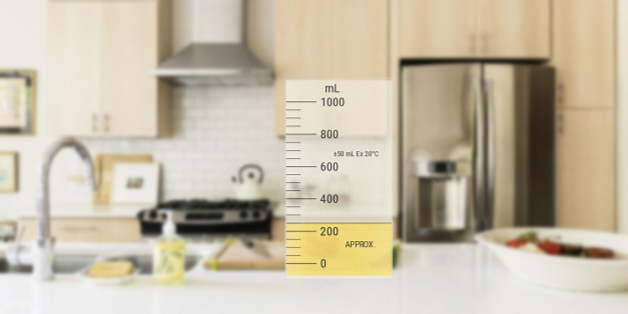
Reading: 250 mL
